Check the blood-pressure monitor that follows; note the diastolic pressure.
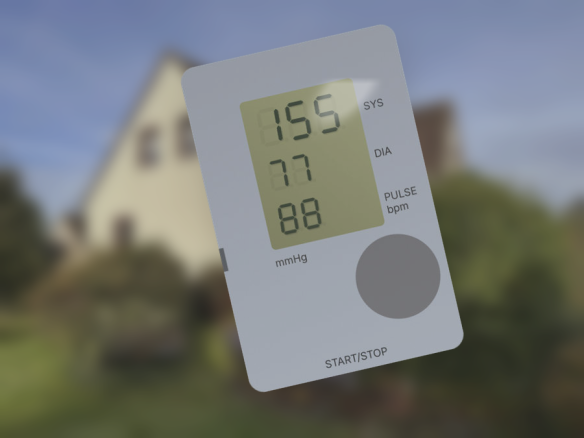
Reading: 77 mmHg
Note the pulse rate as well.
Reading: 88 bpm
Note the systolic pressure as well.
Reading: 155 mmHg
